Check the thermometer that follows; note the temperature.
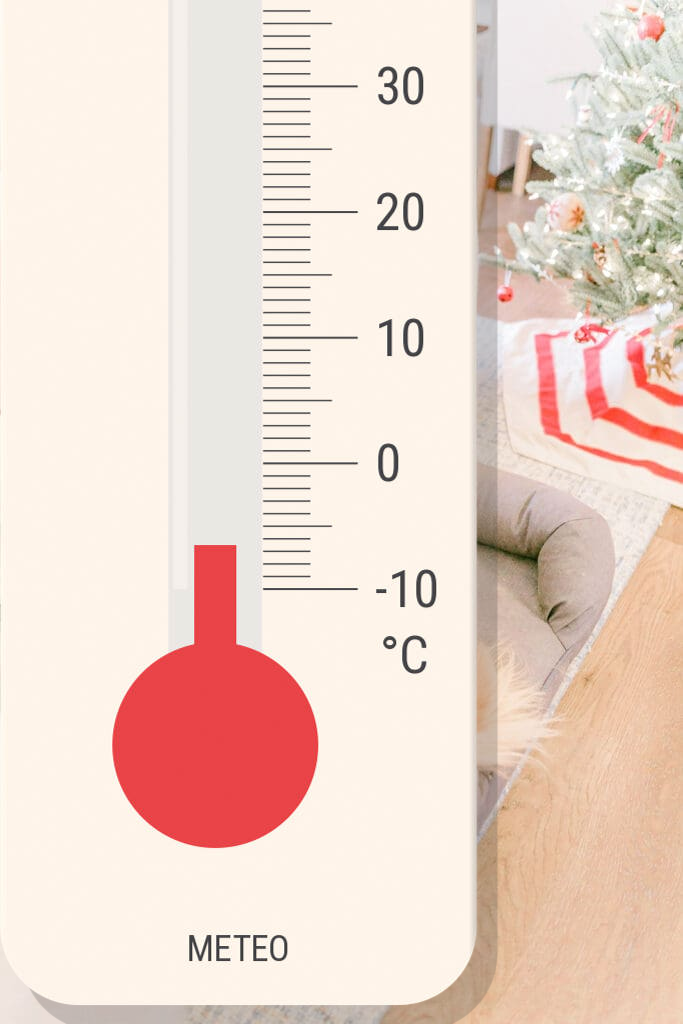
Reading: -6.5 °C
